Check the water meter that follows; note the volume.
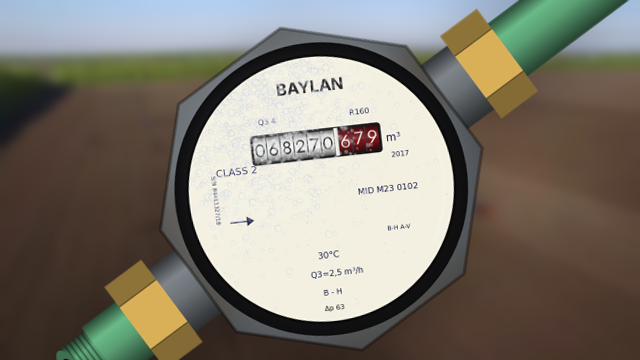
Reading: 68270.679 m³
